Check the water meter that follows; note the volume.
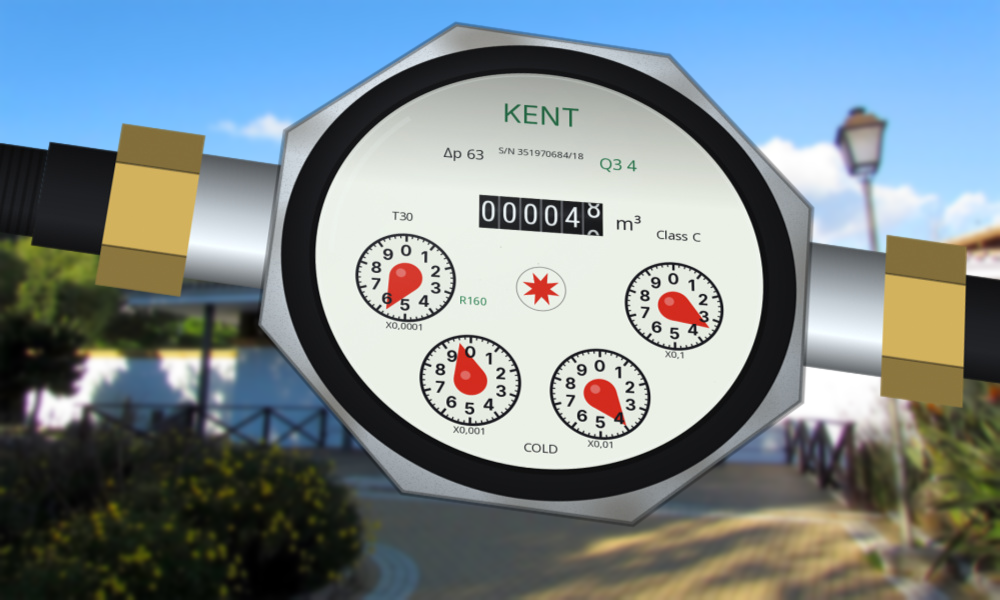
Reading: 48.3395 m³
